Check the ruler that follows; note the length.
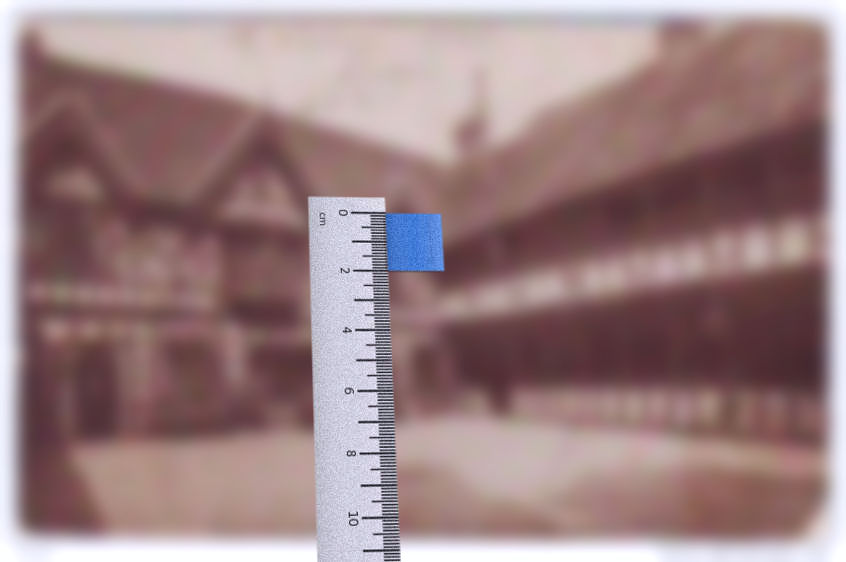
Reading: 2 cm
